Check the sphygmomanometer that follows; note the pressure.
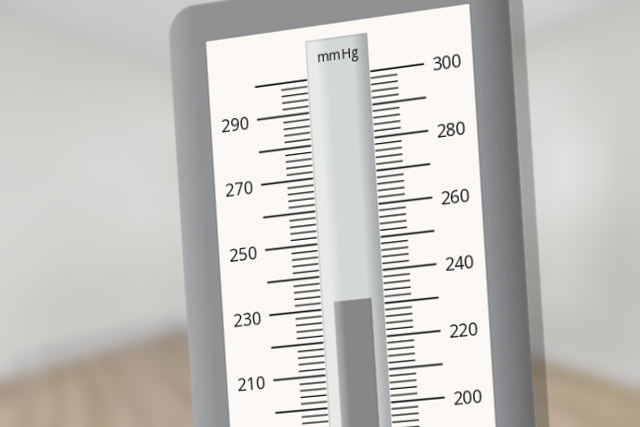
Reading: 232 mmHg
